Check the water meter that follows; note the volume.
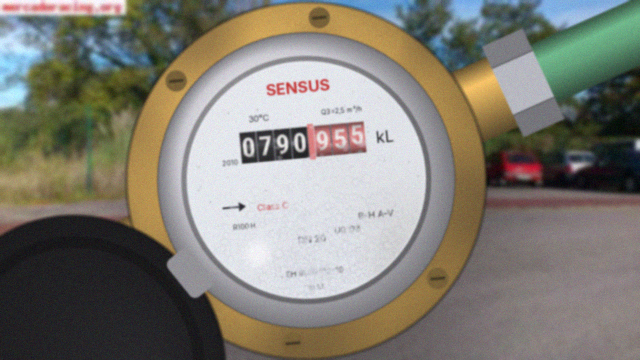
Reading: 790.955 kL
